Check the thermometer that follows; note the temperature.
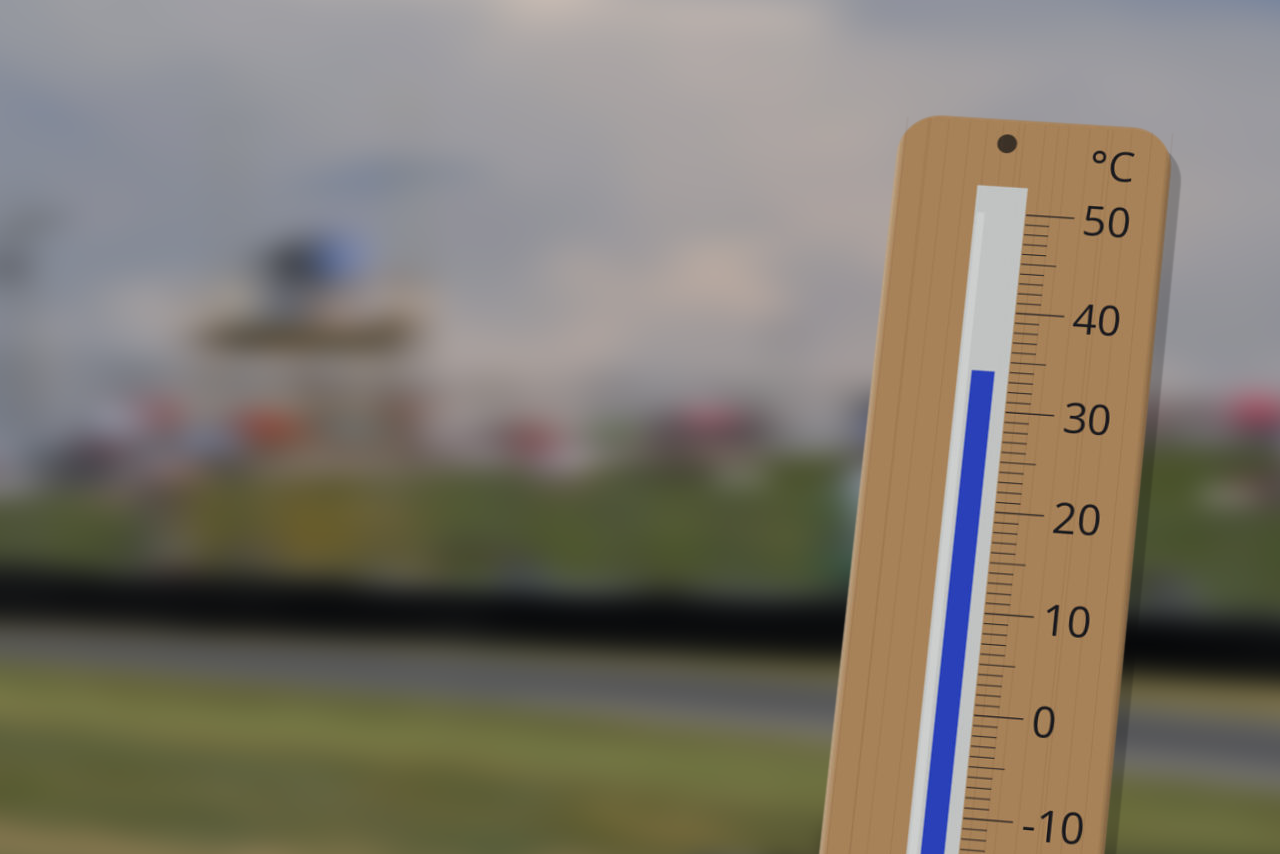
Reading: 34 °C
